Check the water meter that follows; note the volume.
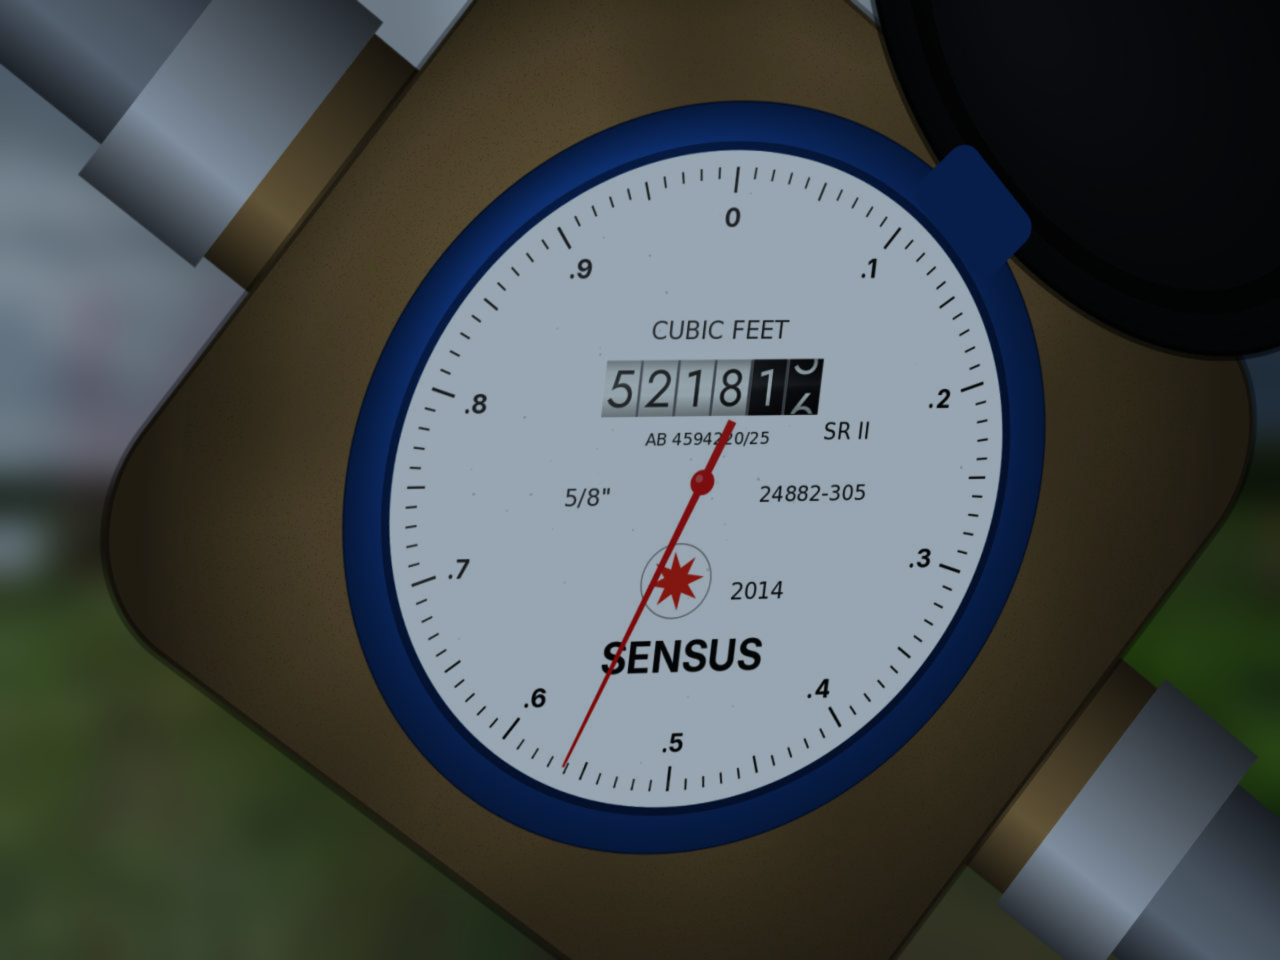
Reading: 521815.56 ft³
